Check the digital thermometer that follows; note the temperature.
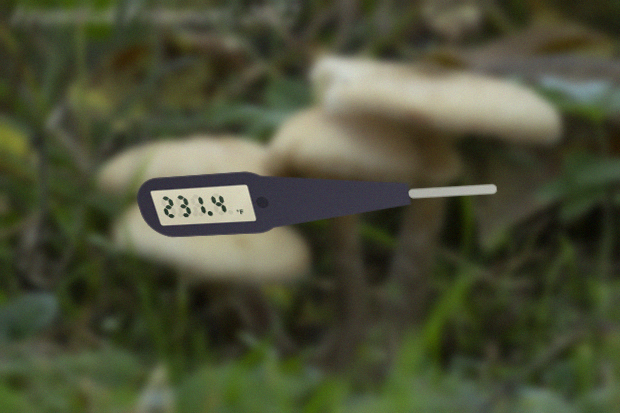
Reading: 231.4 °F
